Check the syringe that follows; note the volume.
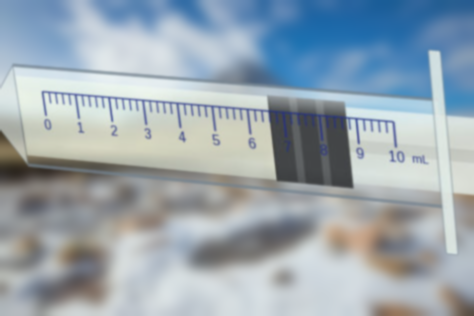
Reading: 6.6 mL
